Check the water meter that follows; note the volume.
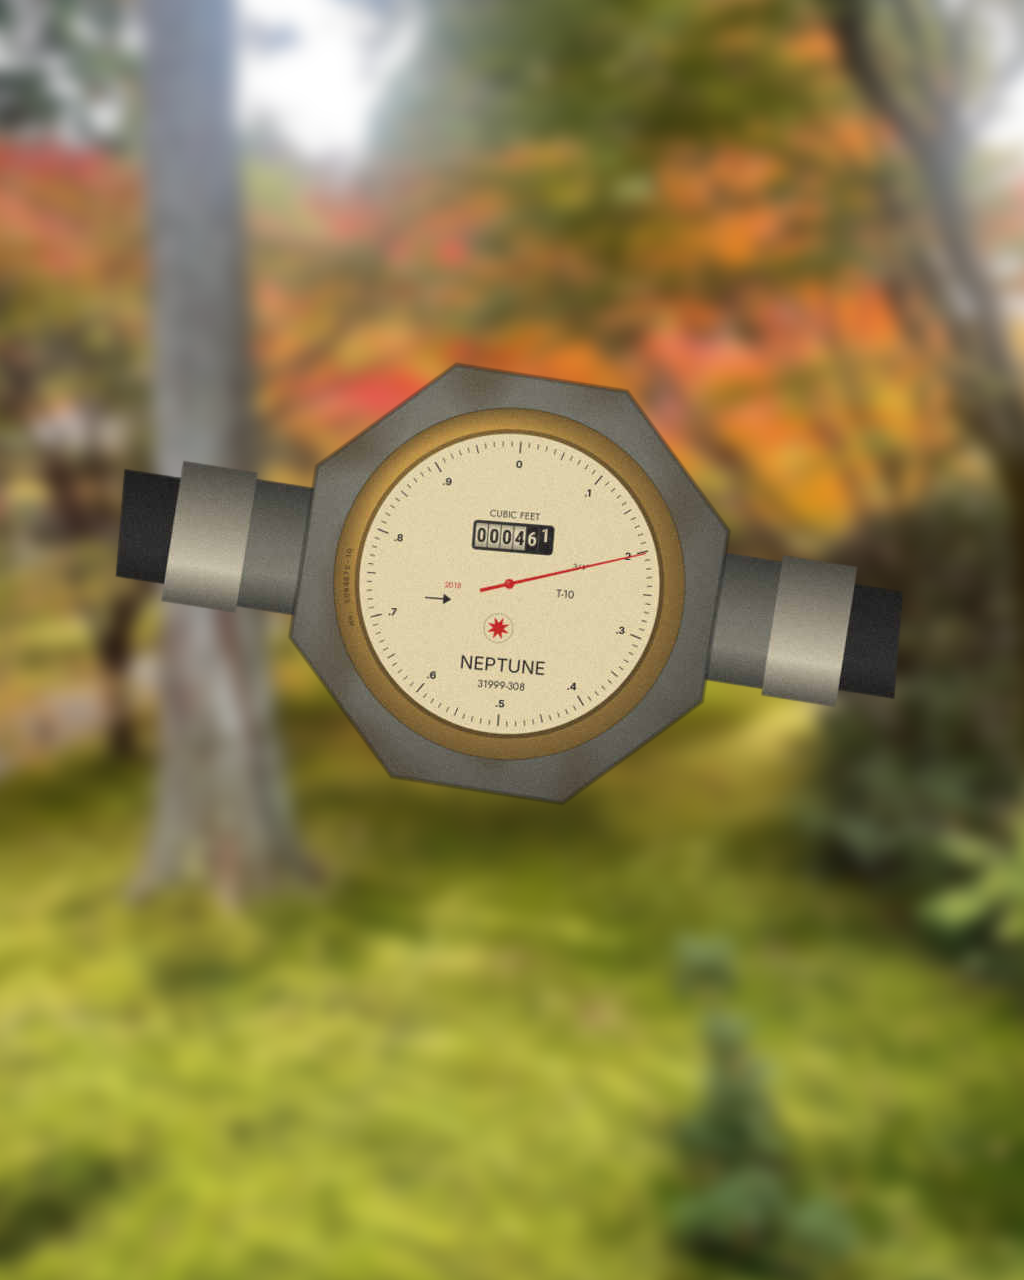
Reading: 461.20 ft³
